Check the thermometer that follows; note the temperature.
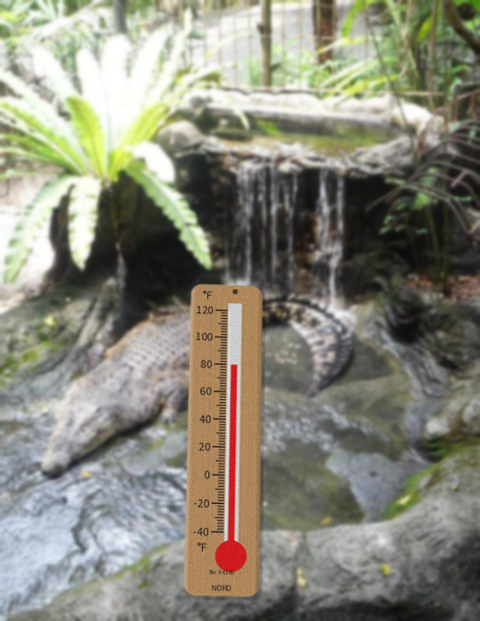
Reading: 80 °F
